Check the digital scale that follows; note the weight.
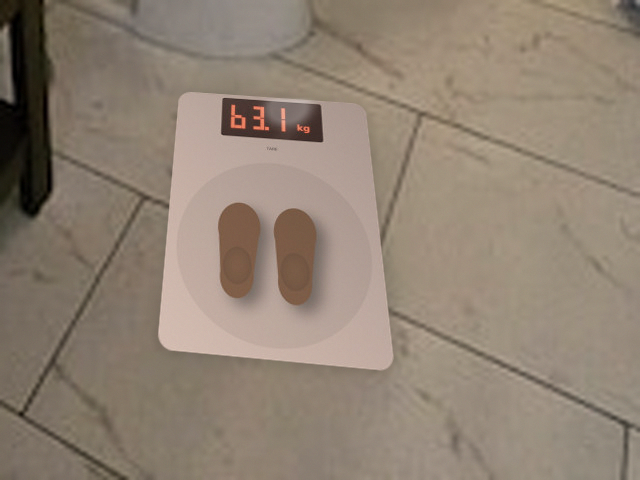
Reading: 63.1 kg
